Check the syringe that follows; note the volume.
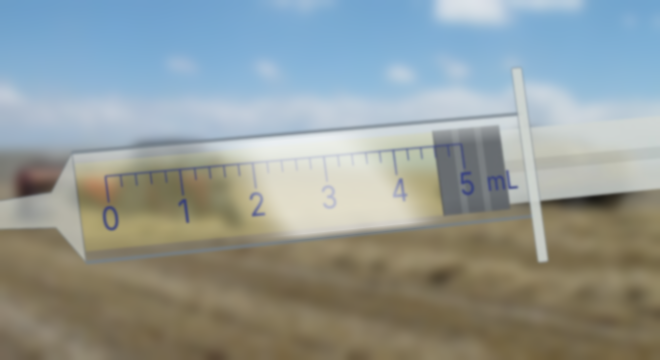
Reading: 4.6 mL
